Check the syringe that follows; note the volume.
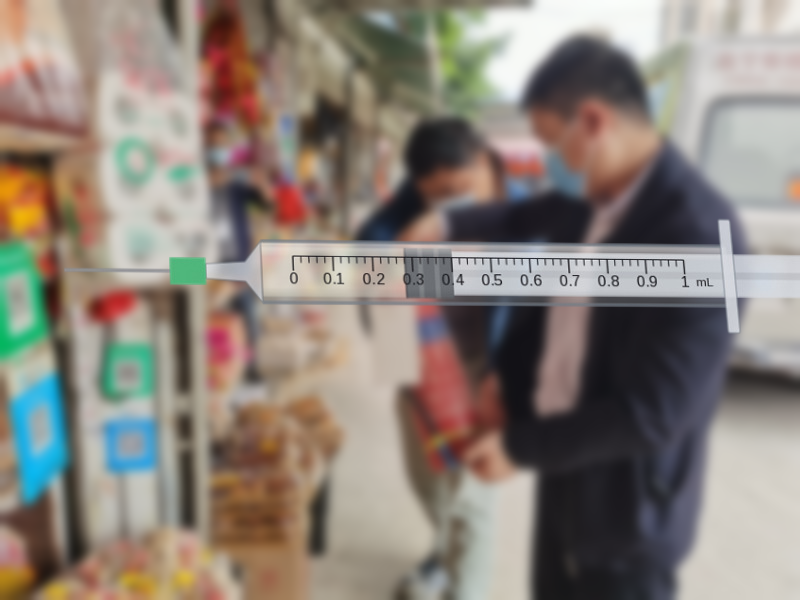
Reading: 0.28 mL
